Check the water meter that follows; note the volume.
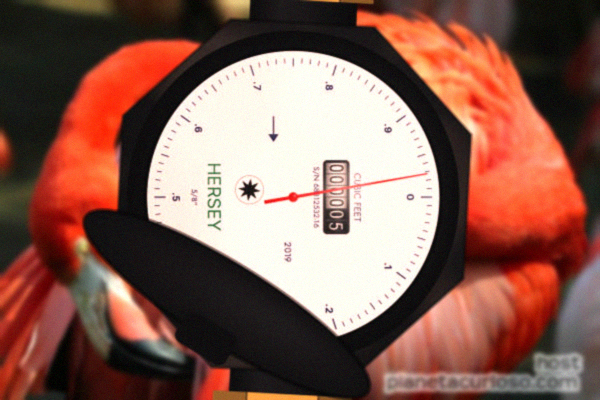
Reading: 4.97 ft³
